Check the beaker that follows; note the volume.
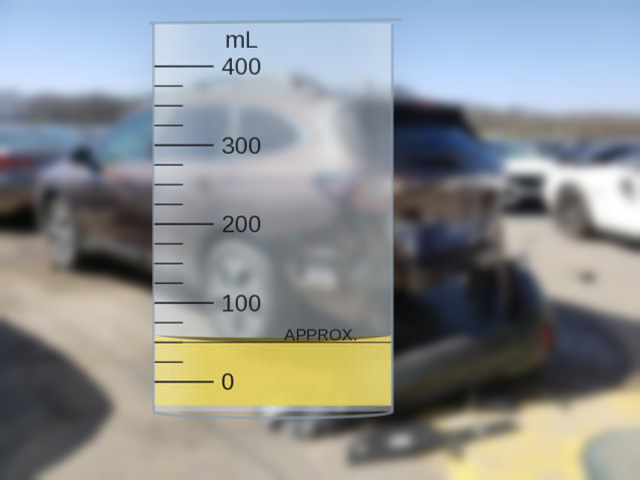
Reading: 50 mL
